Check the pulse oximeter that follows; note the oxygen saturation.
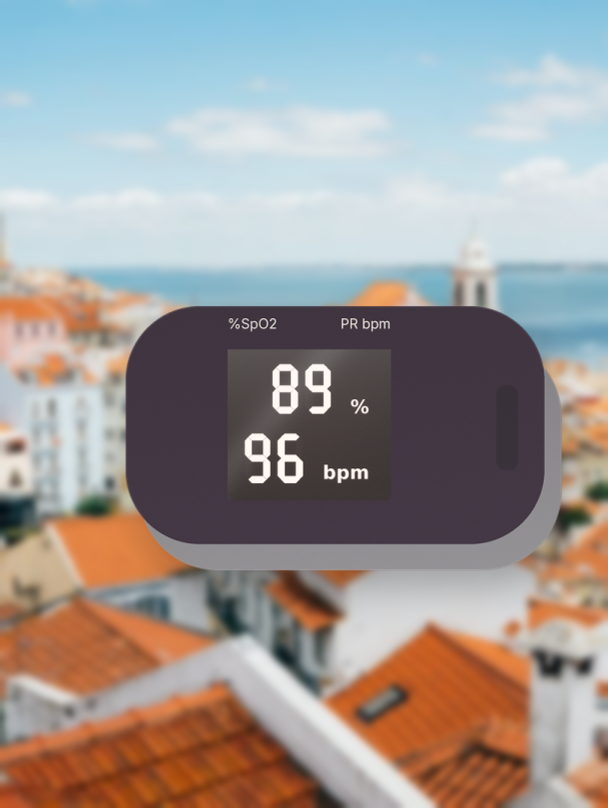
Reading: 89 %
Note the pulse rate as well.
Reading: 96 bpm
